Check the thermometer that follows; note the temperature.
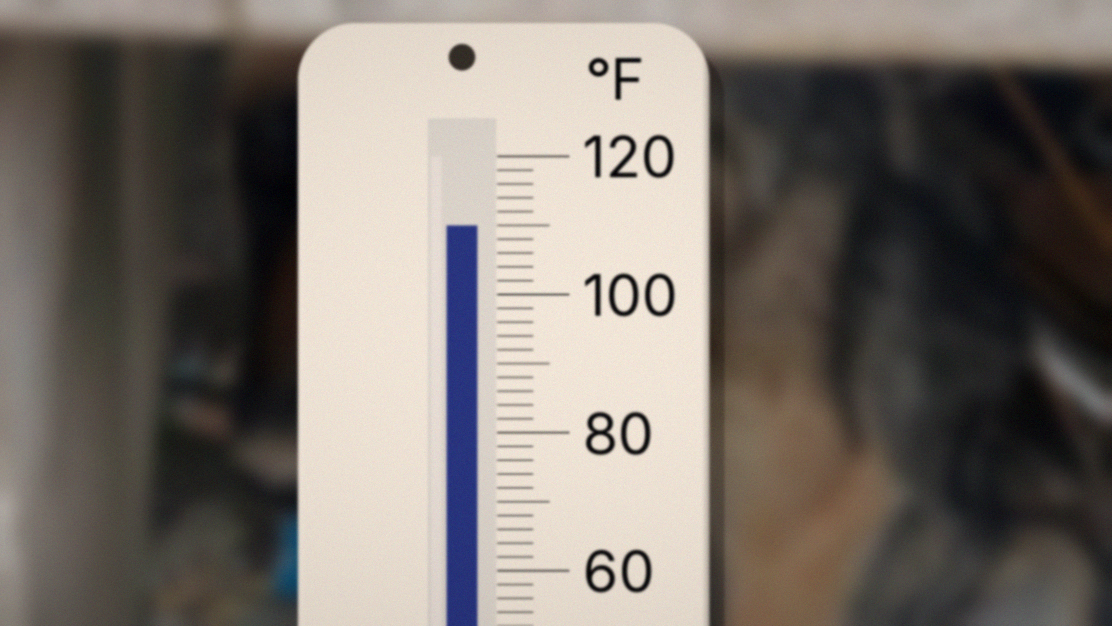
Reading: 110 °F
